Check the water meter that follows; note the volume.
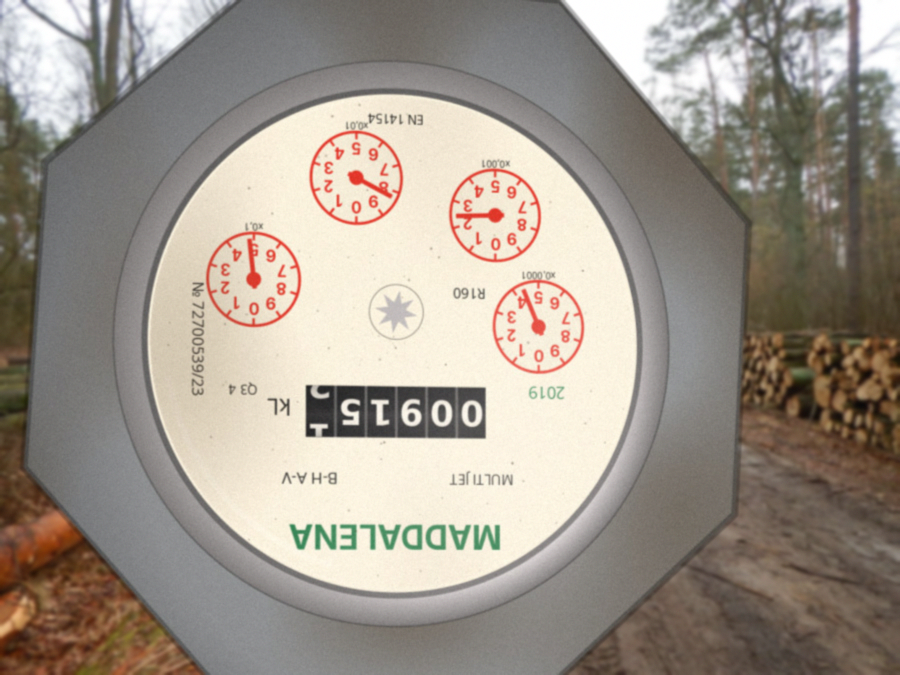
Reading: 9151.4824 kL
